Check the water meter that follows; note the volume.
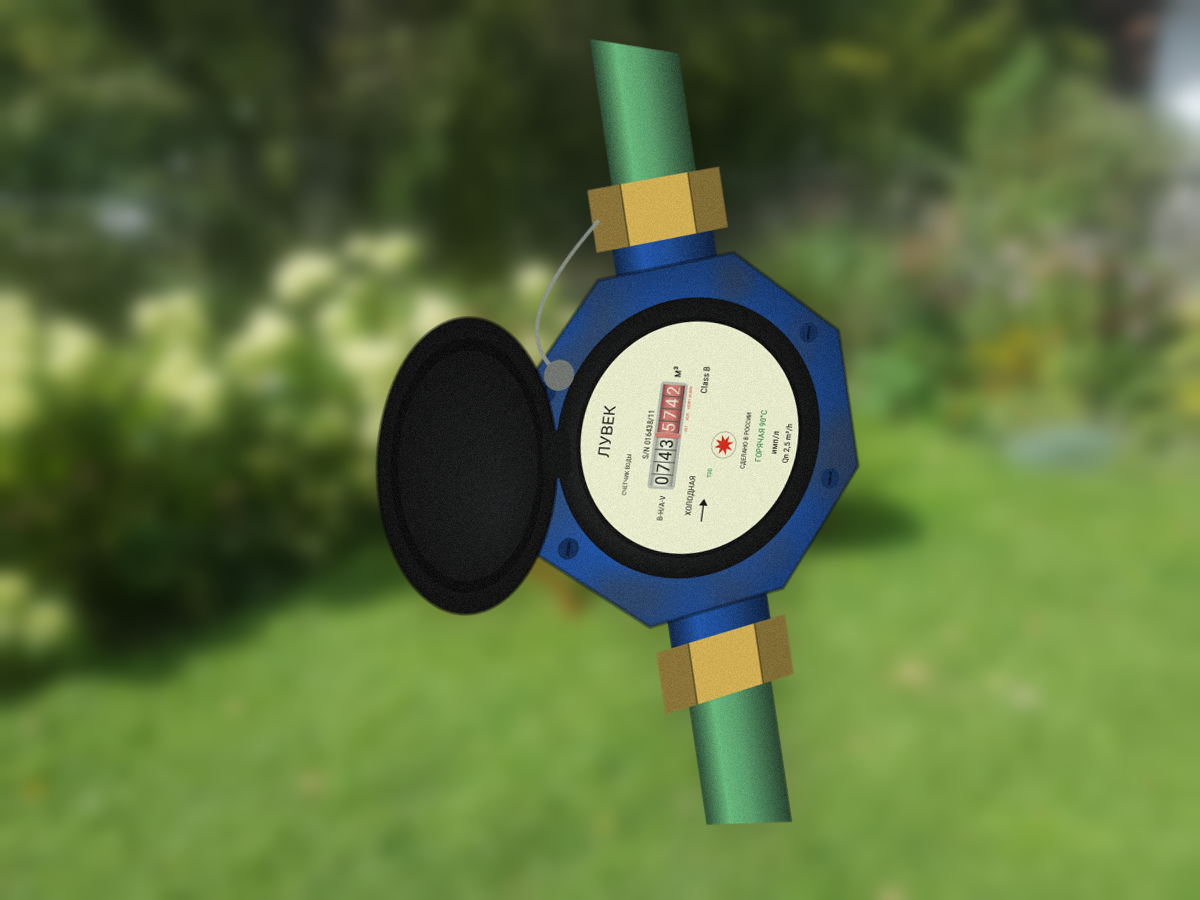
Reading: 743.5742 m³
